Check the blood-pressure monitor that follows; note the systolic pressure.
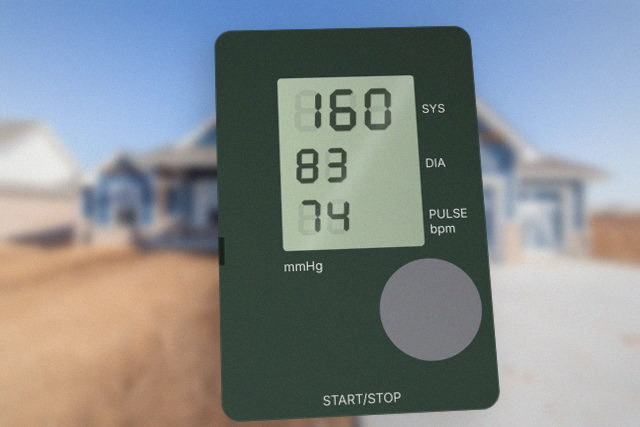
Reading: 160 mmHg
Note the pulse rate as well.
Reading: 74 bpm
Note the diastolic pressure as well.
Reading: 83 mmHg
